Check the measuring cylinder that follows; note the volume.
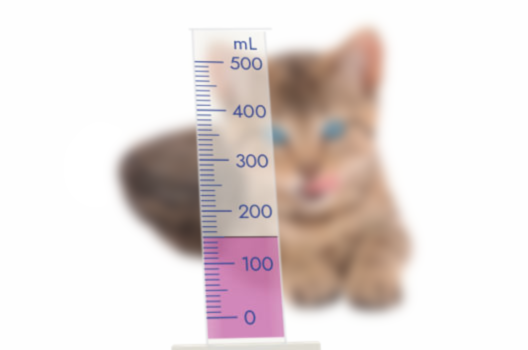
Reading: 150 mL
